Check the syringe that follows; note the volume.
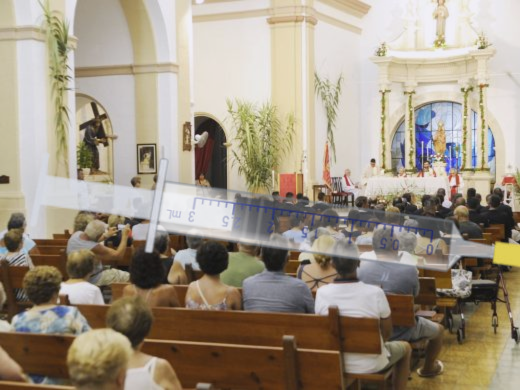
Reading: 2 mL
